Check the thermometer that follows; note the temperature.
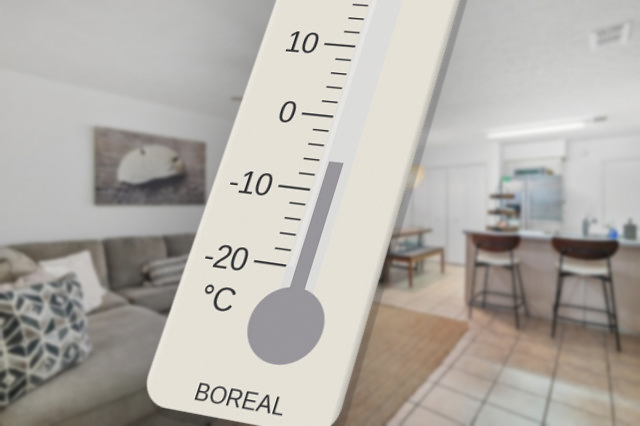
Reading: -6 °C
